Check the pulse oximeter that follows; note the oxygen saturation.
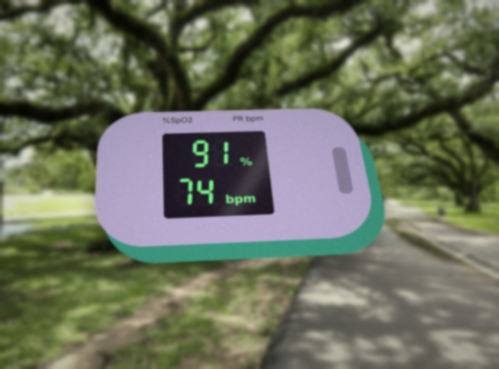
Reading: 91 %
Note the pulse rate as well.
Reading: 74 bpm
